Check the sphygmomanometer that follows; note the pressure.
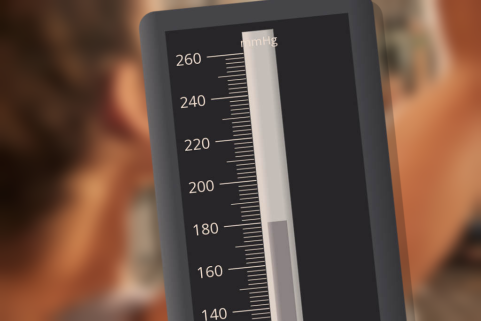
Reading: 180 mmHg
